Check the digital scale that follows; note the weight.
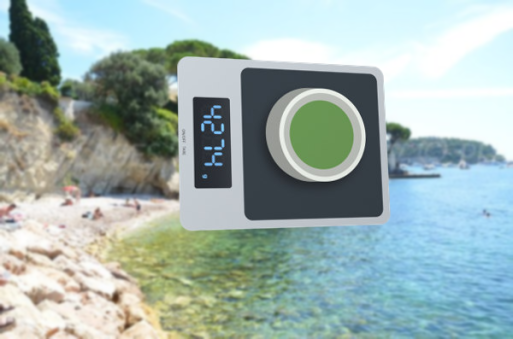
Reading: 4274 g
